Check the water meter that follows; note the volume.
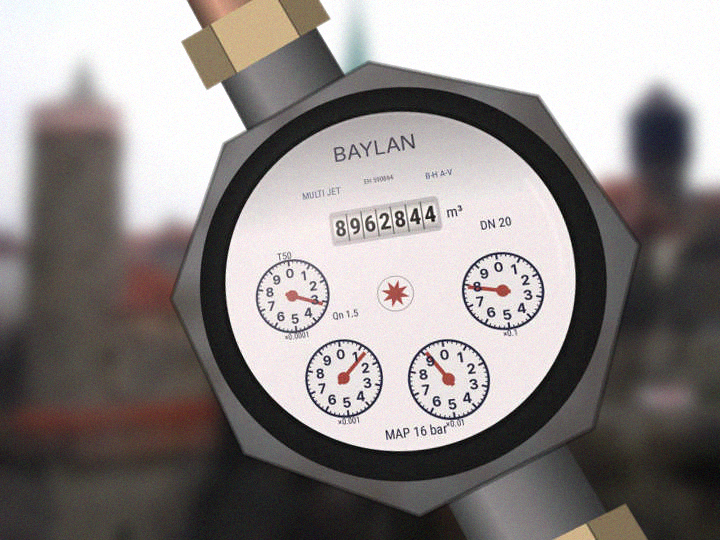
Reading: 8962844.7913 m³
